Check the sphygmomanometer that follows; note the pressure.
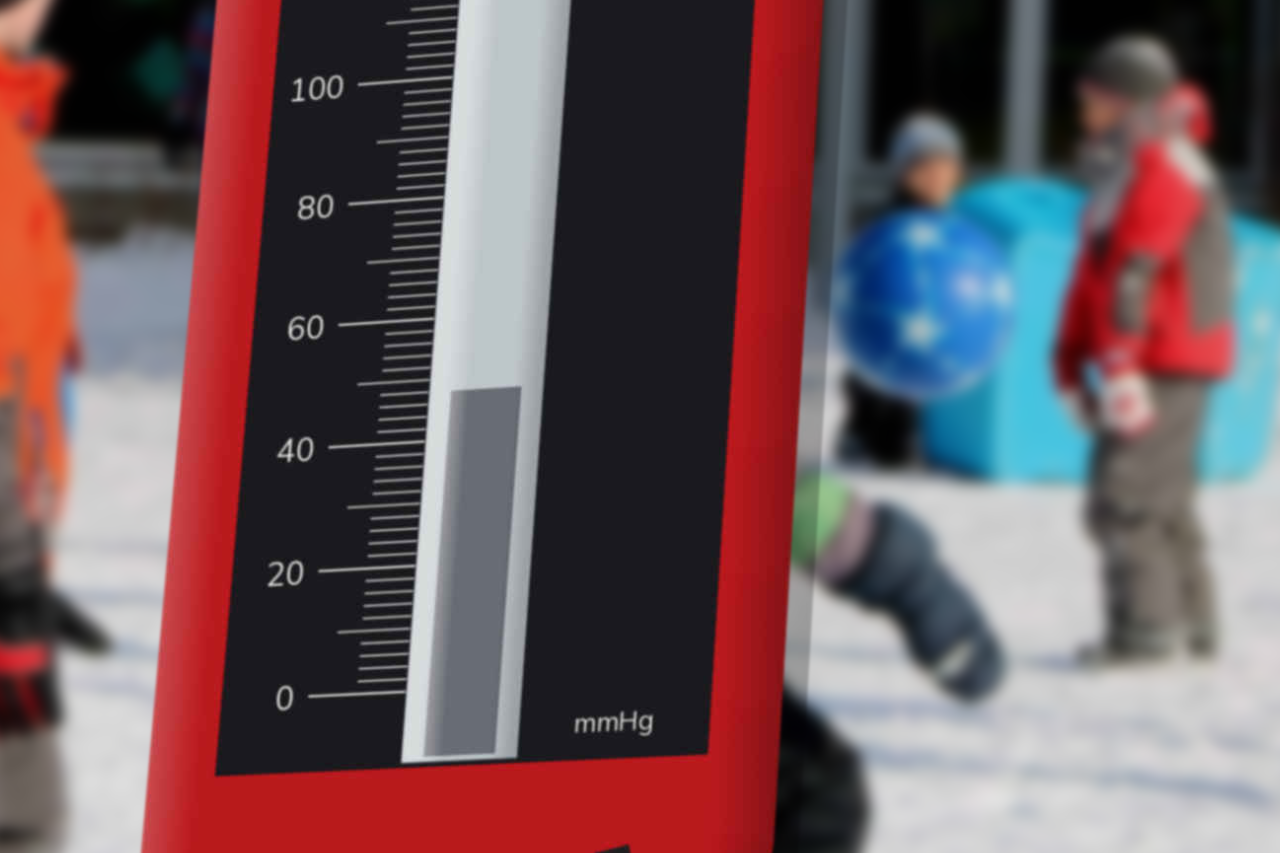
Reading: 48 mmHg
